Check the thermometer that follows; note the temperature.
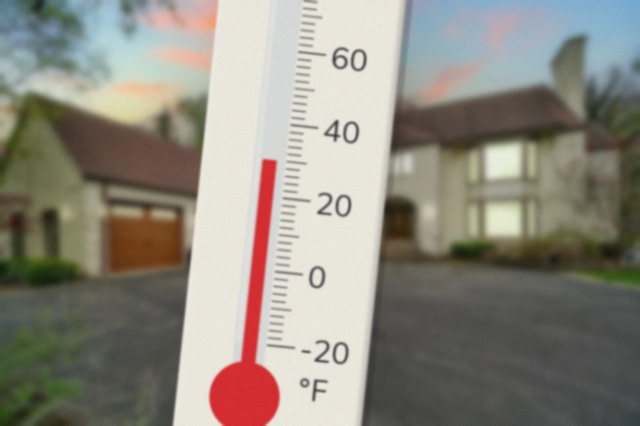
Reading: 30 °F
